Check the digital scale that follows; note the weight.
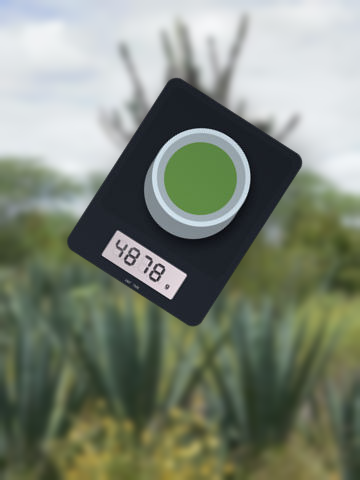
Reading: 4878 g
